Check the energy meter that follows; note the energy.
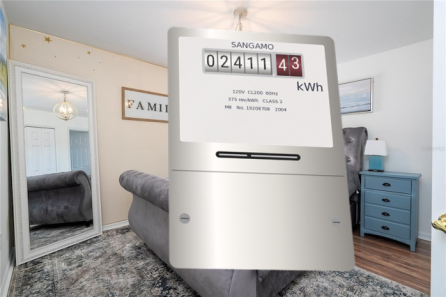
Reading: 2411.43 kWh
